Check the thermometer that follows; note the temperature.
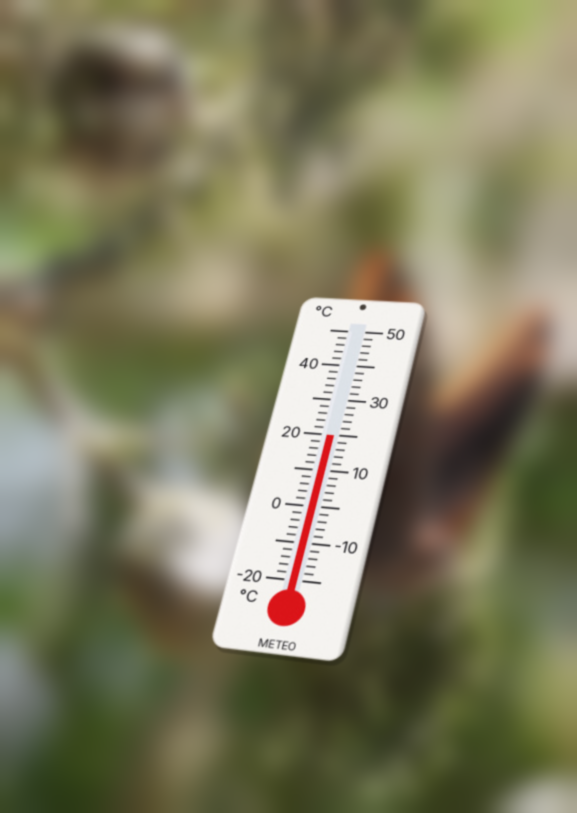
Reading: 20 °C
